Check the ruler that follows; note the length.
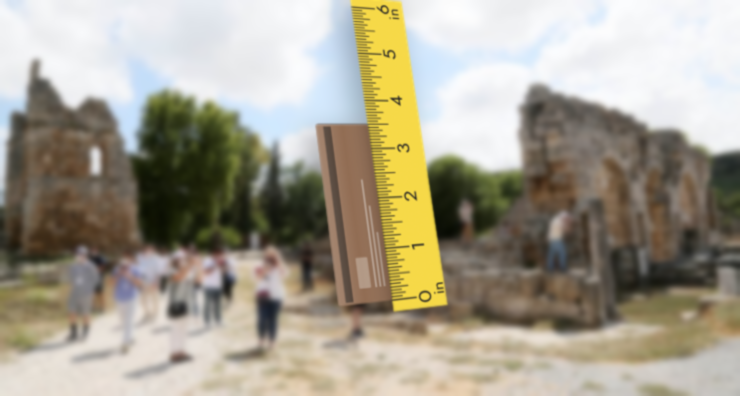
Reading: 3.5 in
